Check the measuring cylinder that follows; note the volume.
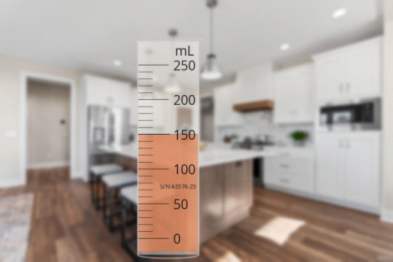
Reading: 150 mL
